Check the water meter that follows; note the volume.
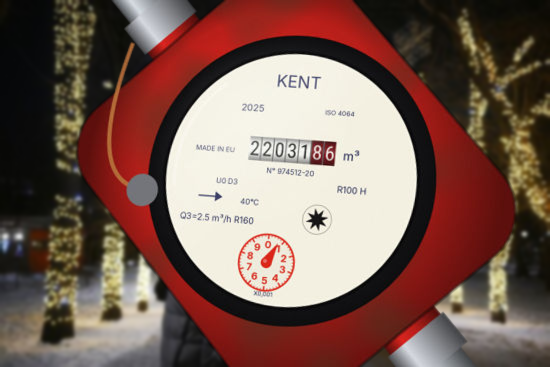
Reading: 22031.860 m³
